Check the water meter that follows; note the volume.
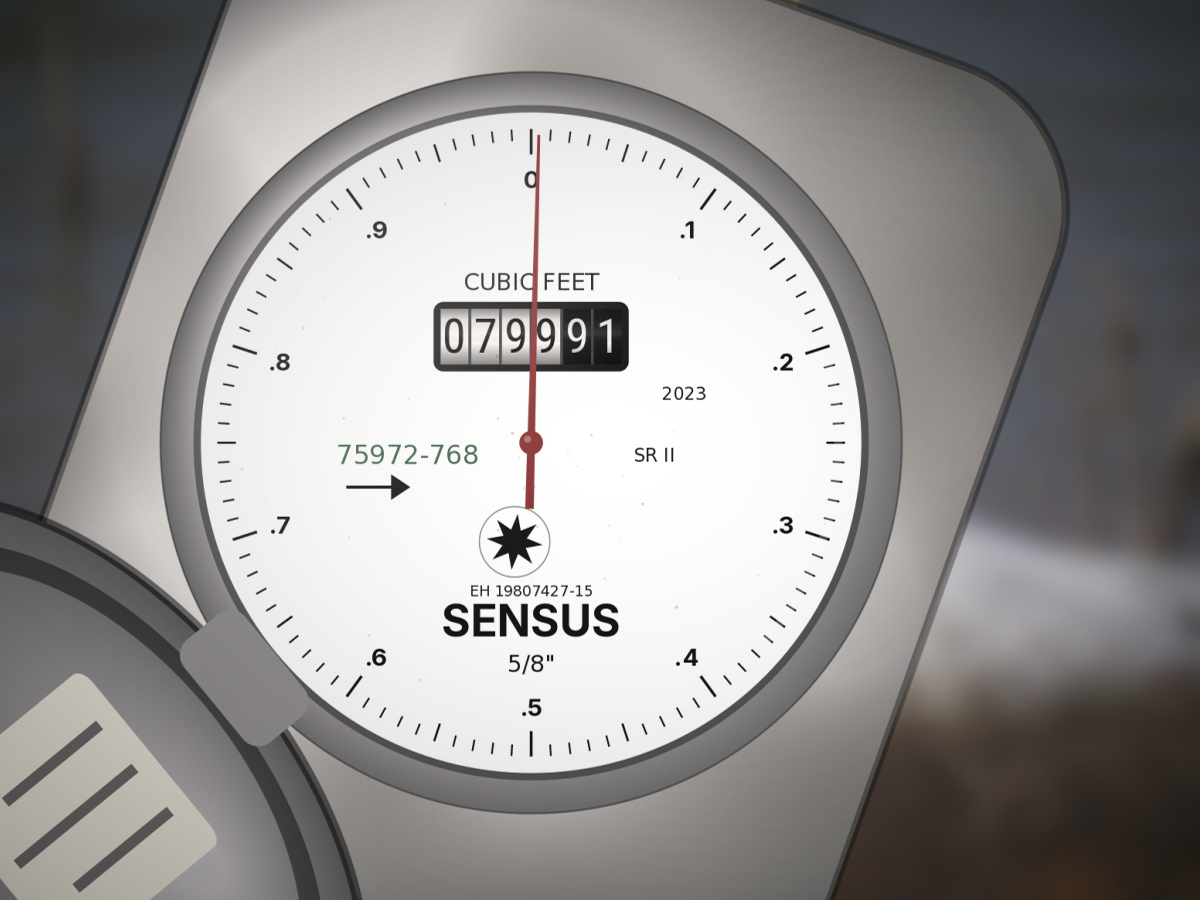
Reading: 79991.00 ft³
